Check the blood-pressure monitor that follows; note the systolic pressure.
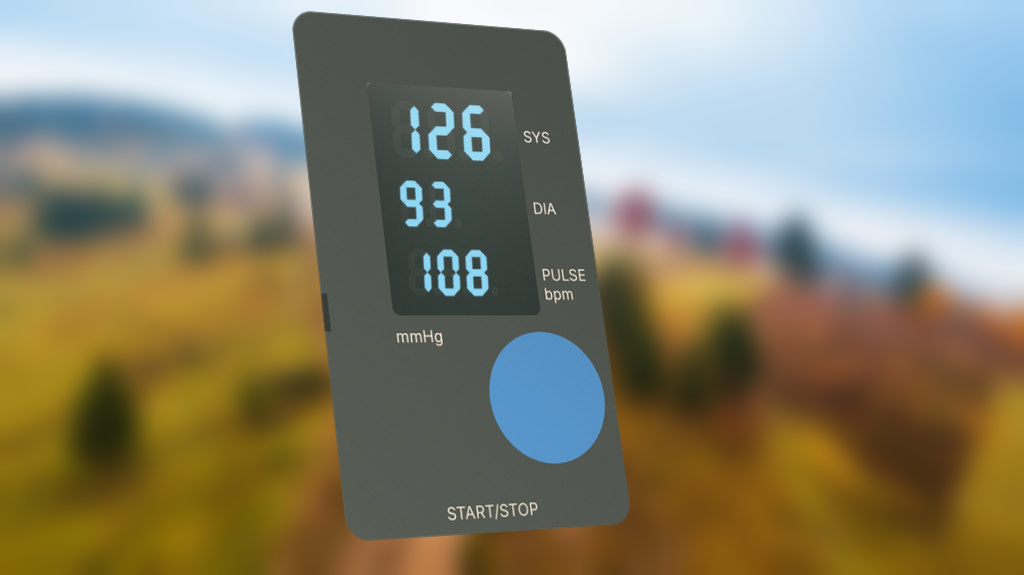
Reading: 126 mmHg
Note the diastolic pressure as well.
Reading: 93 mmHg
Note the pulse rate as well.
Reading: 108 bpm
